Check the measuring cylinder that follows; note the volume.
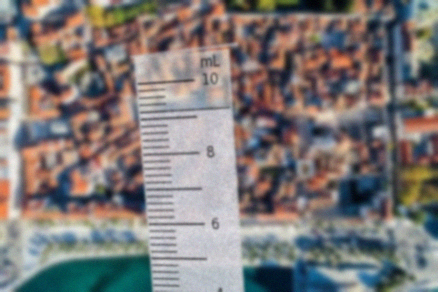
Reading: 9.2 mL
